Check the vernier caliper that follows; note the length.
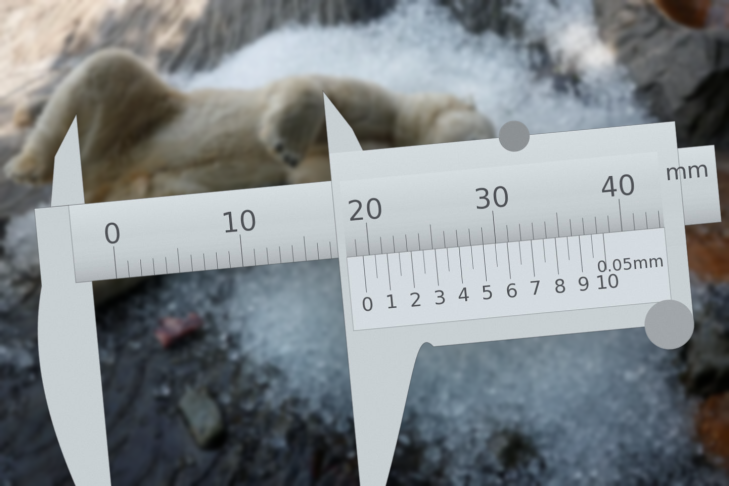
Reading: 19.5 mm
